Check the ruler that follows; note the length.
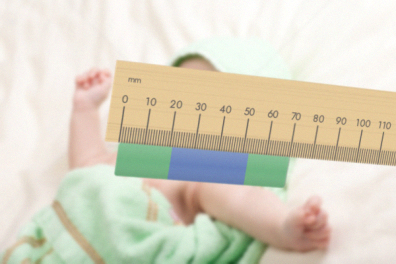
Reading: 70 mm
